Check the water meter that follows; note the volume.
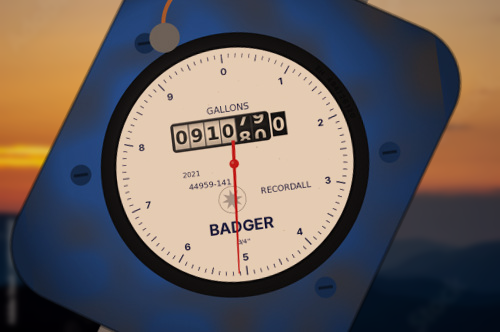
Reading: 910795.1 gal
